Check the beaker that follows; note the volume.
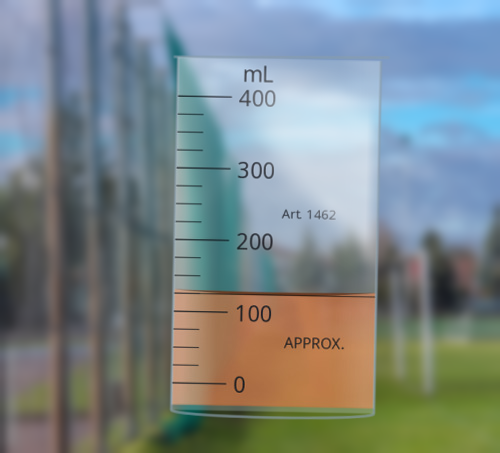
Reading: 125 mL
